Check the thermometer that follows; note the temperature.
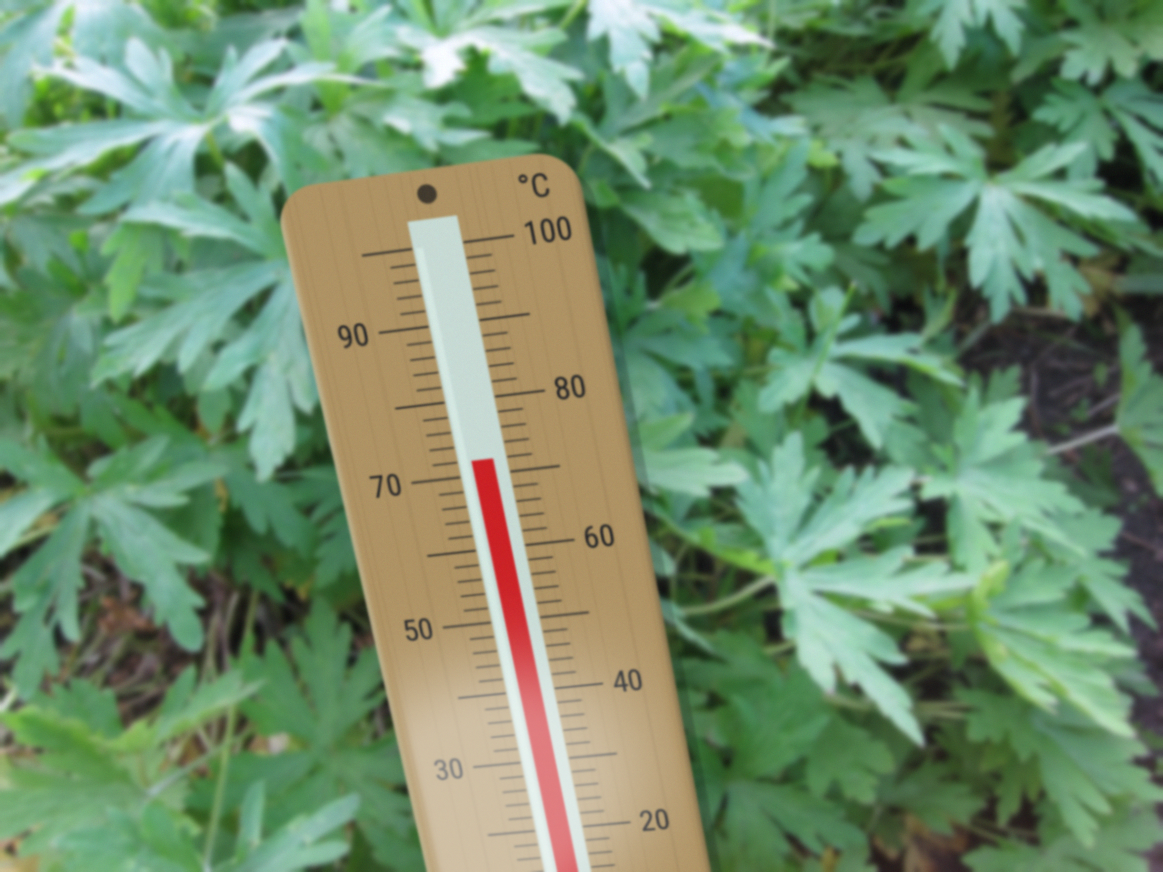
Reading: 72 °C
